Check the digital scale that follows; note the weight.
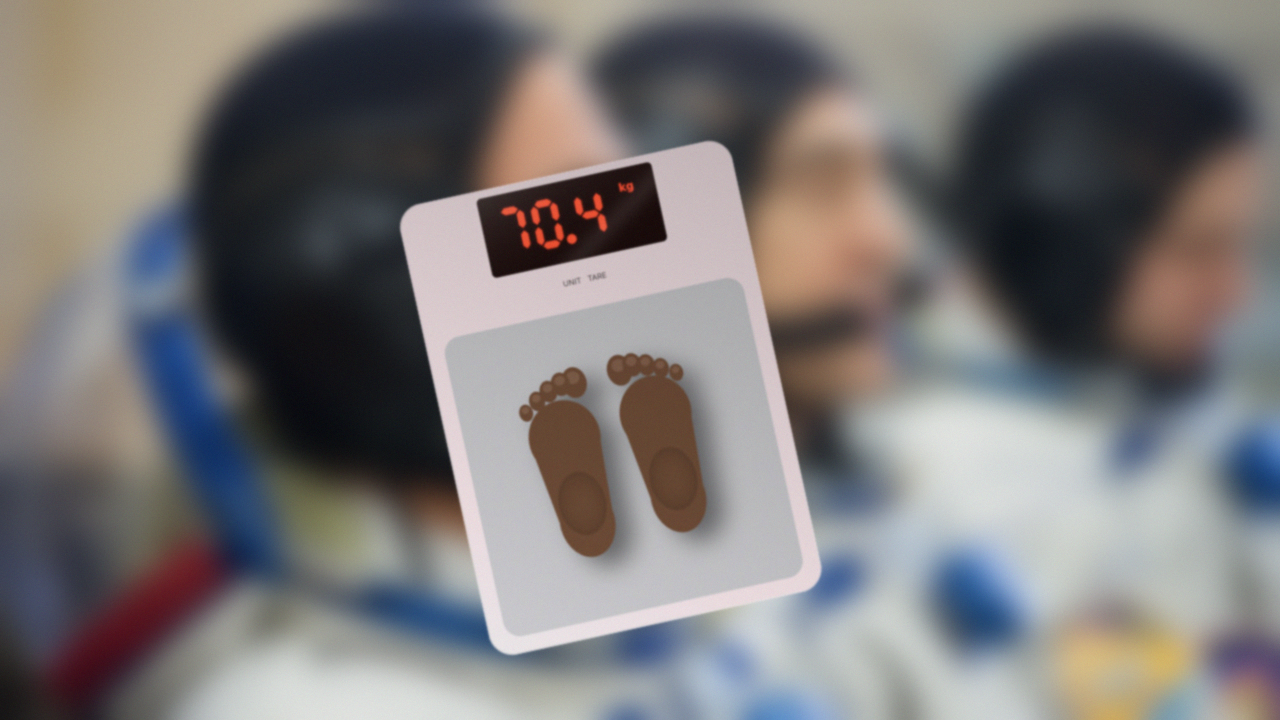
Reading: 70.4 kg
